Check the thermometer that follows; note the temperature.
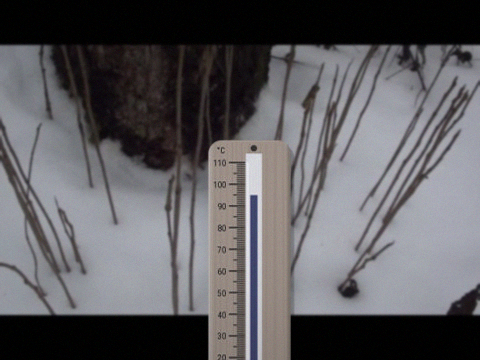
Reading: 95 °C
